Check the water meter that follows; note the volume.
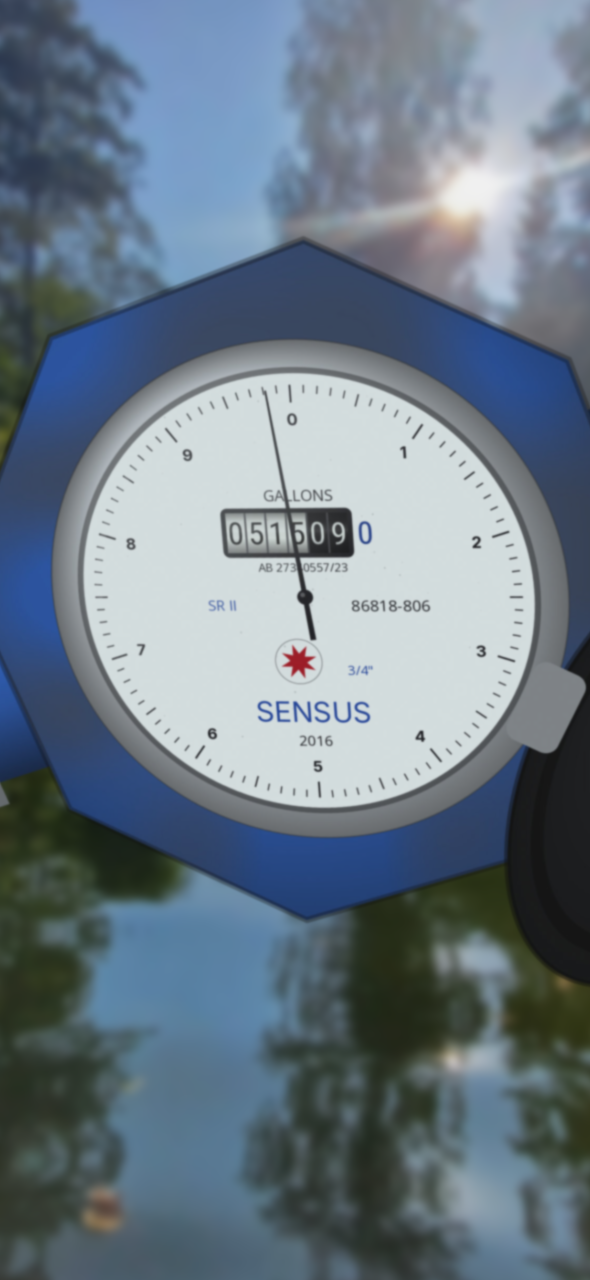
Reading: 515089.8 gal
